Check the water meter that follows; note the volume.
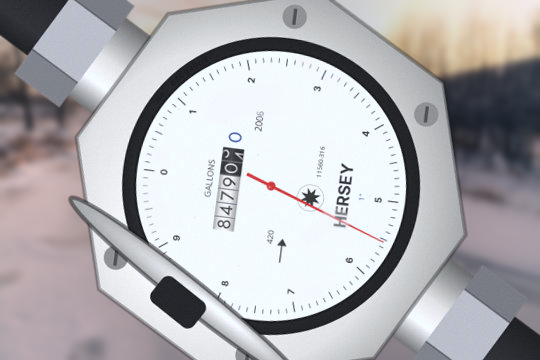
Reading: 8479035.5 gal
